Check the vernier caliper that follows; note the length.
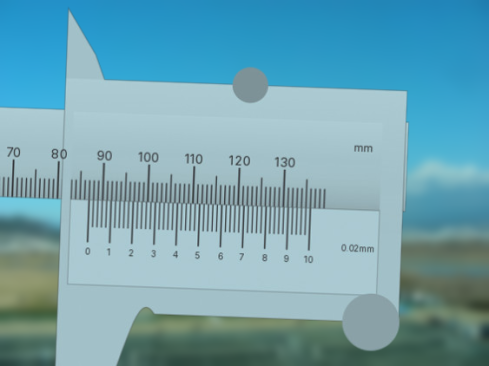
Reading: 87.0 mm
